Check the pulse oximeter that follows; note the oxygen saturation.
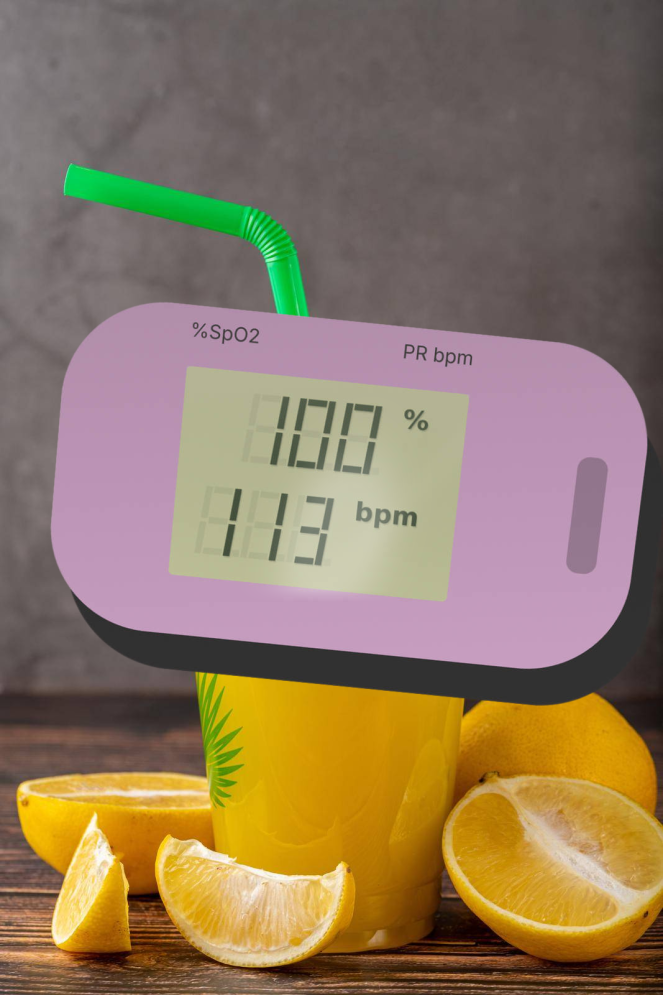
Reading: 100 %
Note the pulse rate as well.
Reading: 113 bpm
